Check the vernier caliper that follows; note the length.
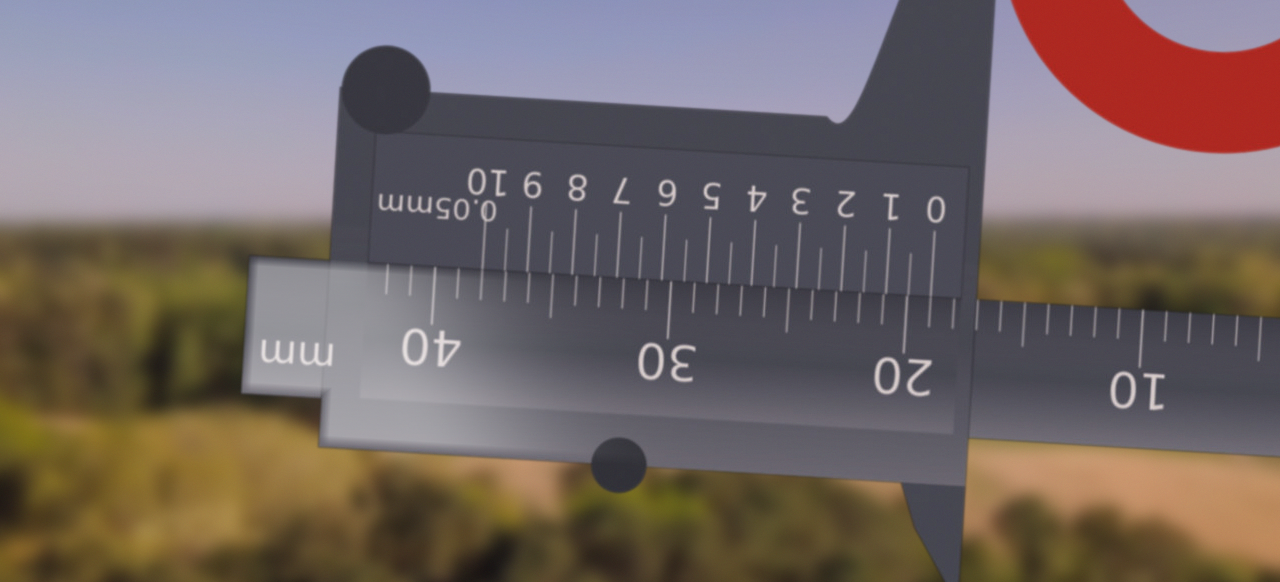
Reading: 19.0 mm
